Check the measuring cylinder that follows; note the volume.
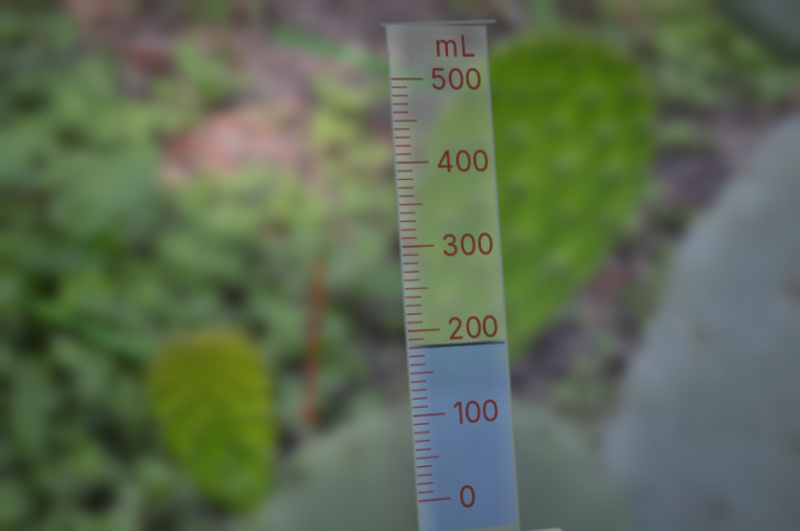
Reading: 180 mL
